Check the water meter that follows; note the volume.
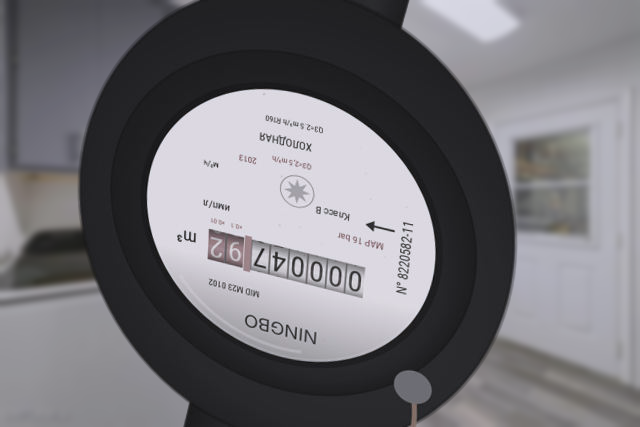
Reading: 47.92 m³
